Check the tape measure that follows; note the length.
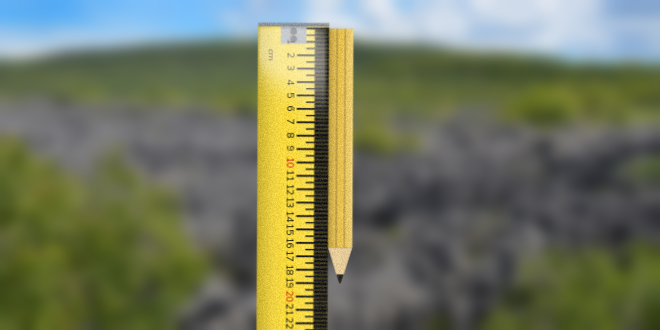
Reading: 19 cm
